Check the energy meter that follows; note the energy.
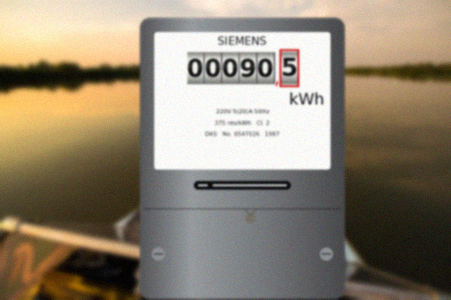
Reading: 90.5 kWh
